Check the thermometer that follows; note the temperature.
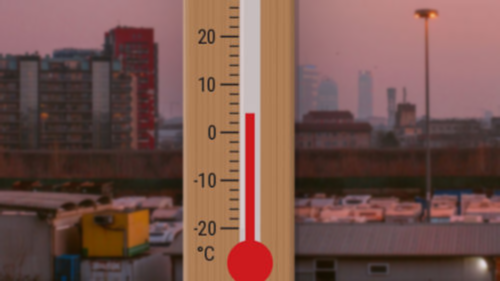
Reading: 4 °C
